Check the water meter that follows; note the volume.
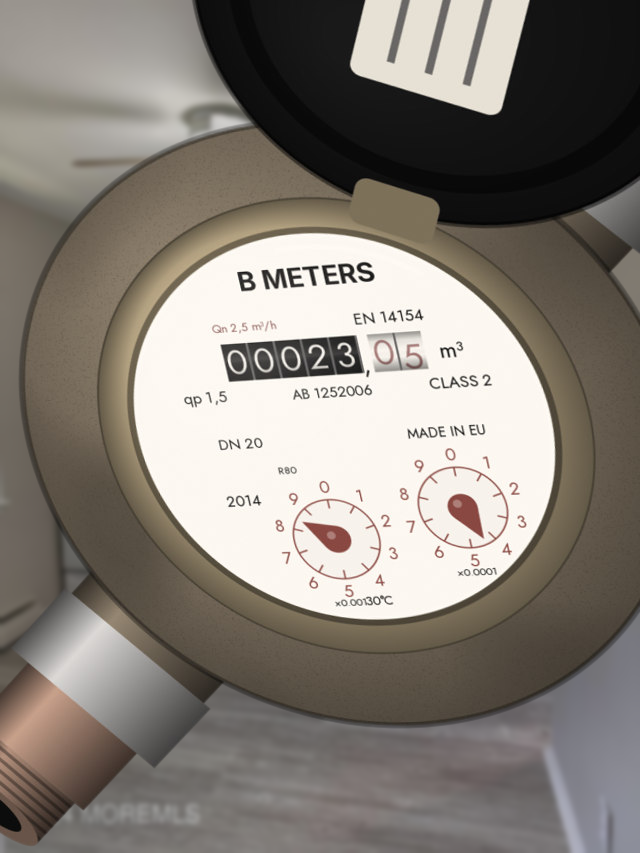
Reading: 23.0484 m³
